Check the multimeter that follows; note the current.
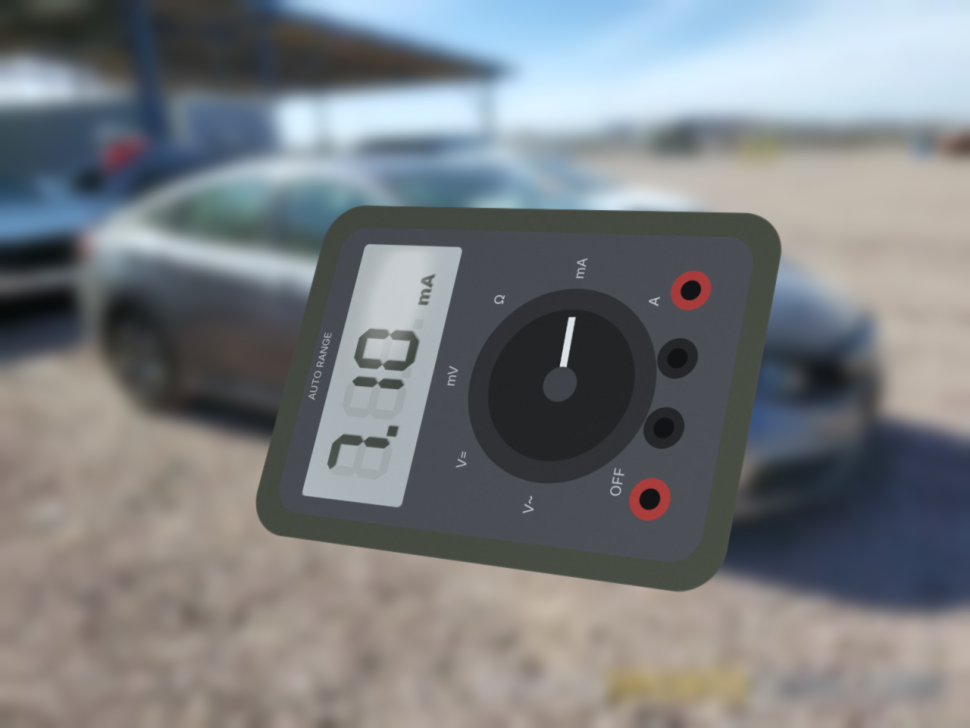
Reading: 7.10 mA
